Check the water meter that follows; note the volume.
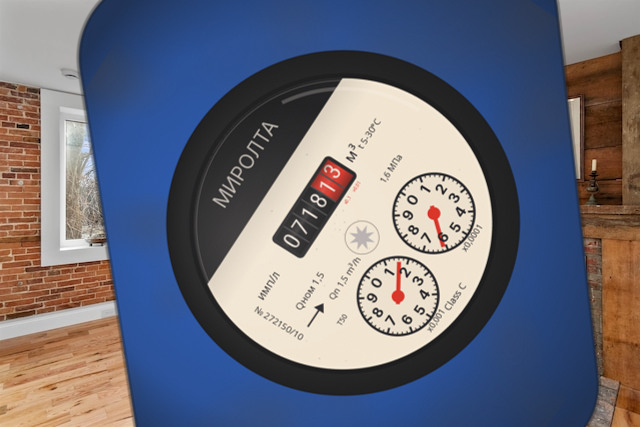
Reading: 718.1316 m³
